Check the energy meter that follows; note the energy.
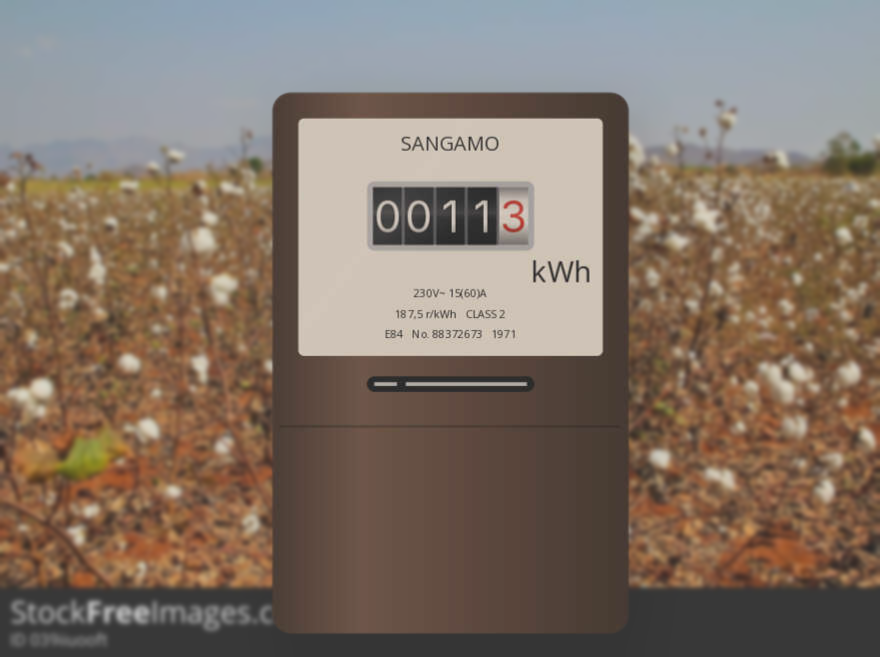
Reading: 11.3 kWh
